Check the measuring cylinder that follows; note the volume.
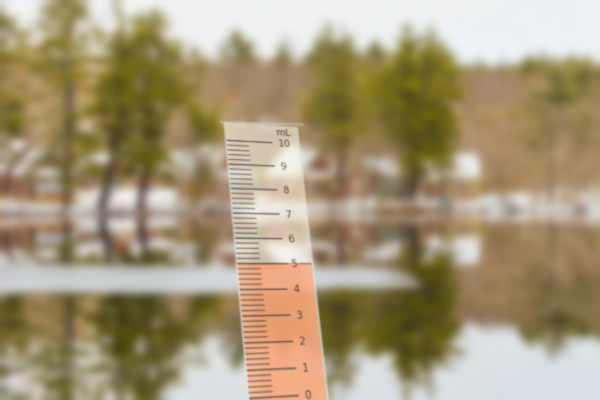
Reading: 5 mL
